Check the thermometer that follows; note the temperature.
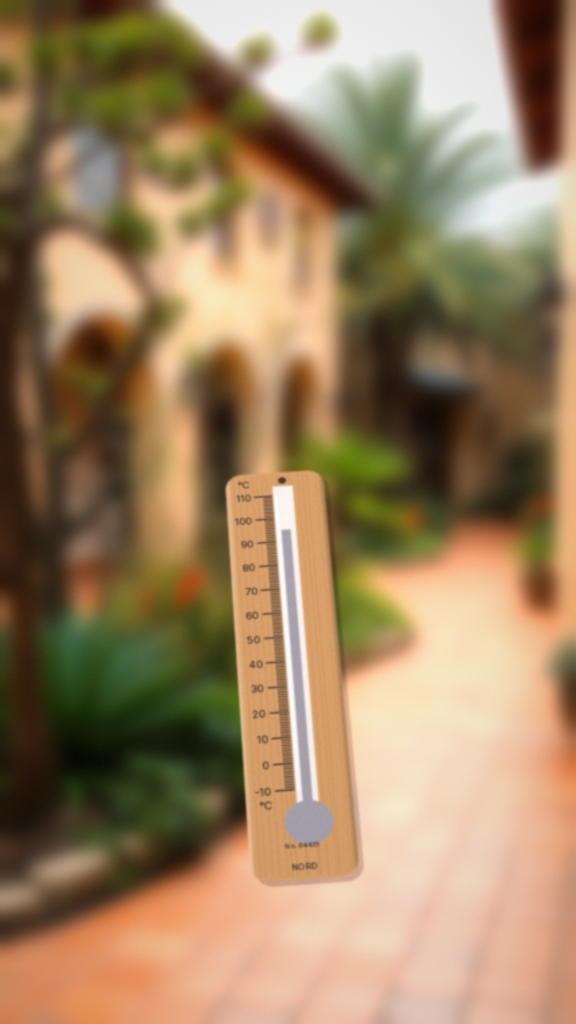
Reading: 95 °C
